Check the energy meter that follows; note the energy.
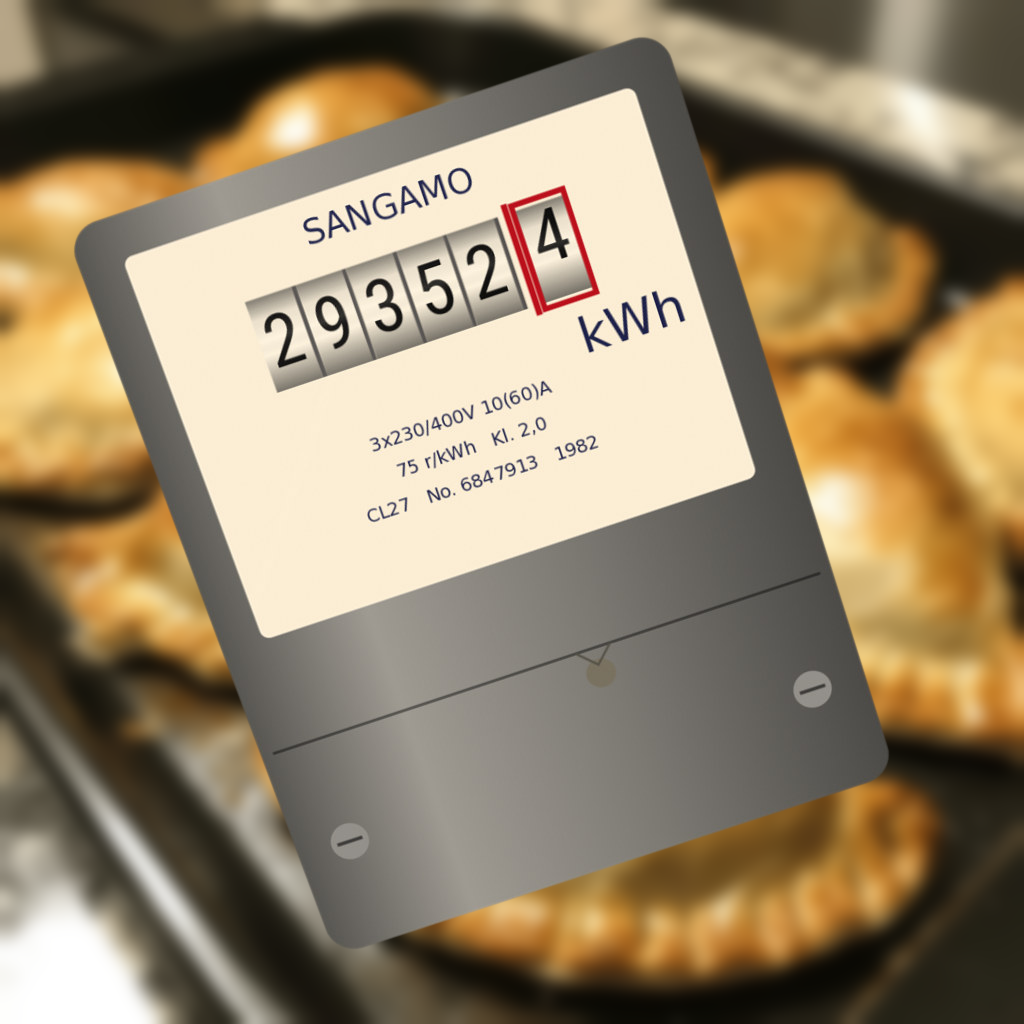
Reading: 29352.4 kWh
